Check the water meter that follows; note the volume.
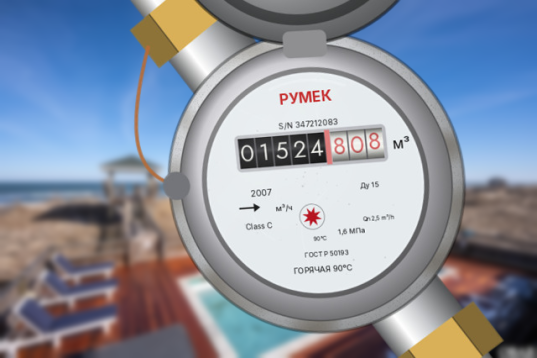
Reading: 1524.808 m³
